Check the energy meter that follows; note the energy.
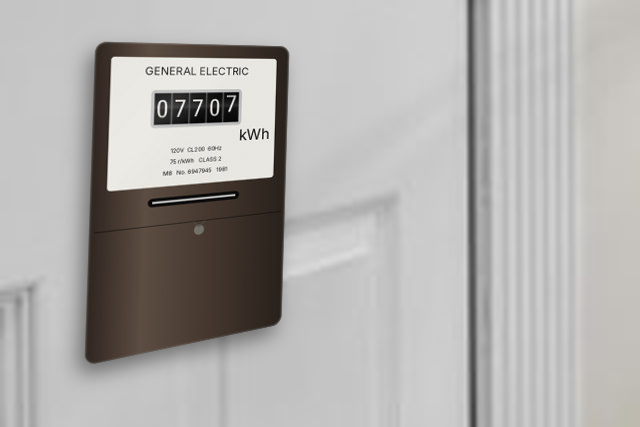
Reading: 7707 kWh
